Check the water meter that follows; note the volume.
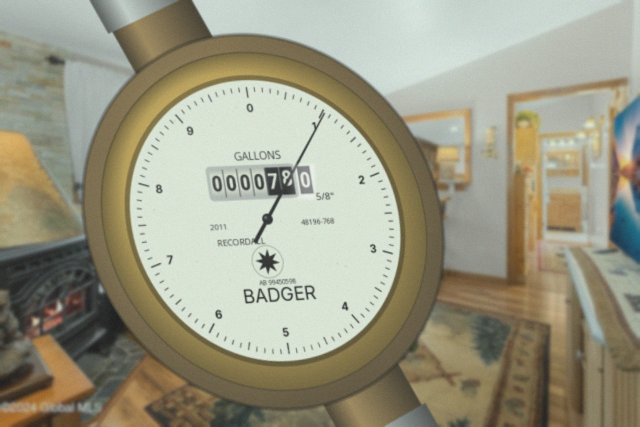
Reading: 781.0 gal
